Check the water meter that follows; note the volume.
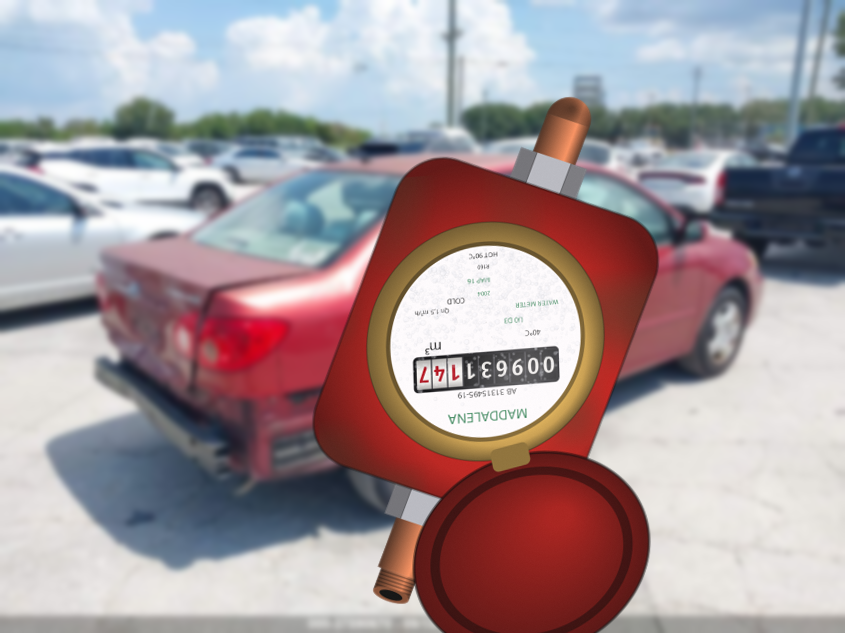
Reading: 9631.147 m³
